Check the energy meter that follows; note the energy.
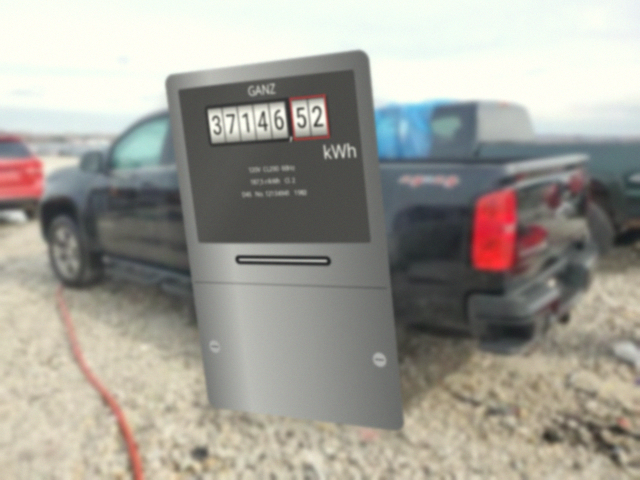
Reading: 37146.52 kWh
